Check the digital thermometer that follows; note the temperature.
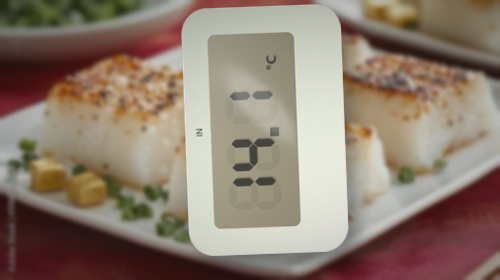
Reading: 14.1 °C
